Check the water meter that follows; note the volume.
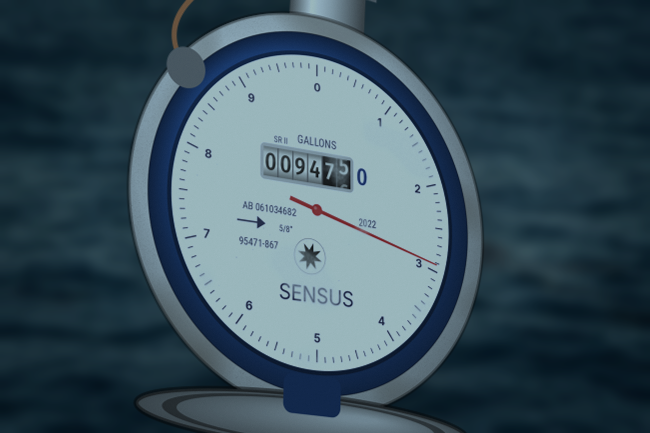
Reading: 94752.9 gal
